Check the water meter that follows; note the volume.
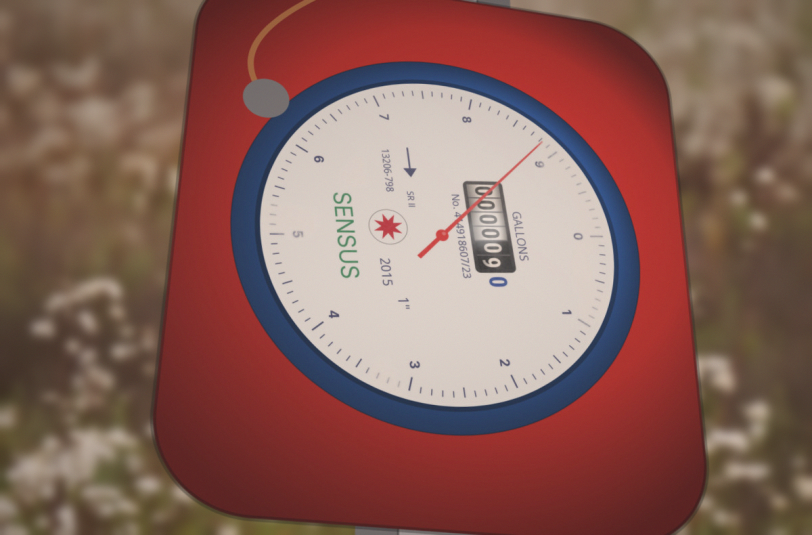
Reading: 88.8 gal
